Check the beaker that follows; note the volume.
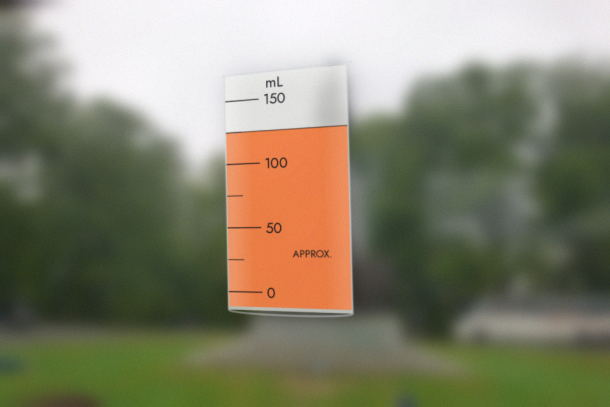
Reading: 125 mL
